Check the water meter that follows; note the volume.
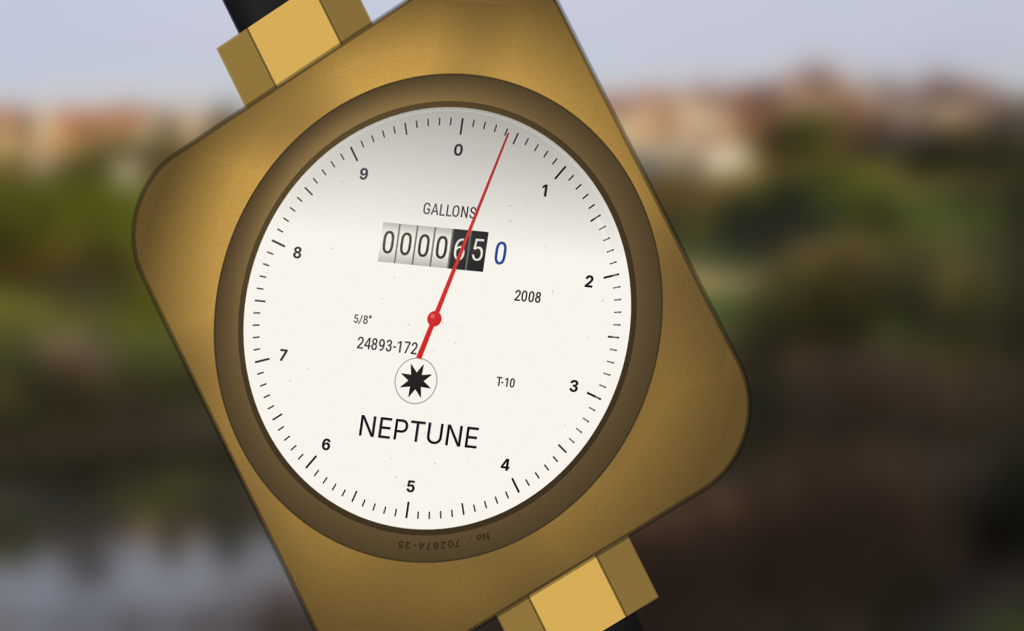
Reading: 650.4 gal
